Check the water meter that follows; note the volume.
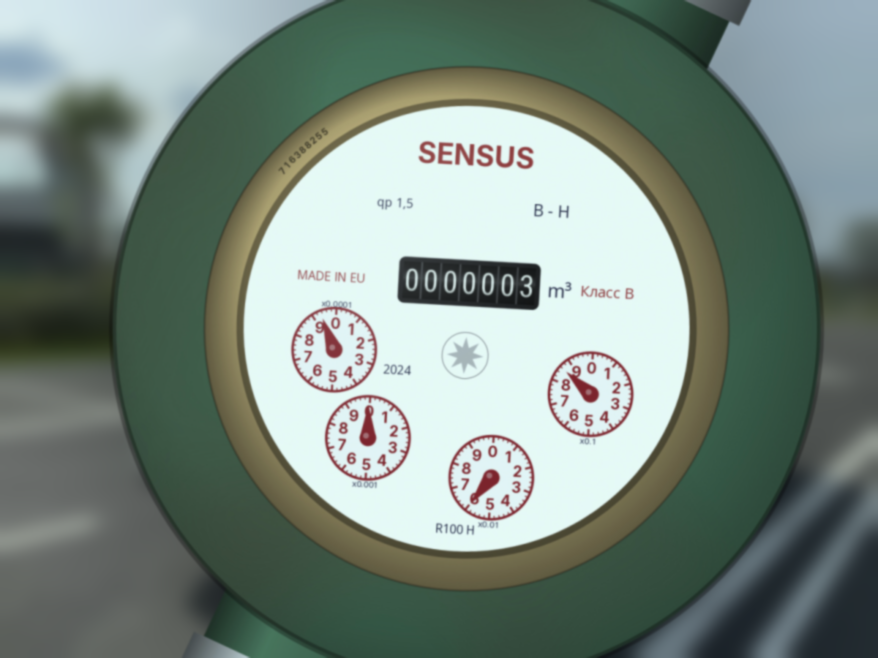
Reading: 3.8599 m³
